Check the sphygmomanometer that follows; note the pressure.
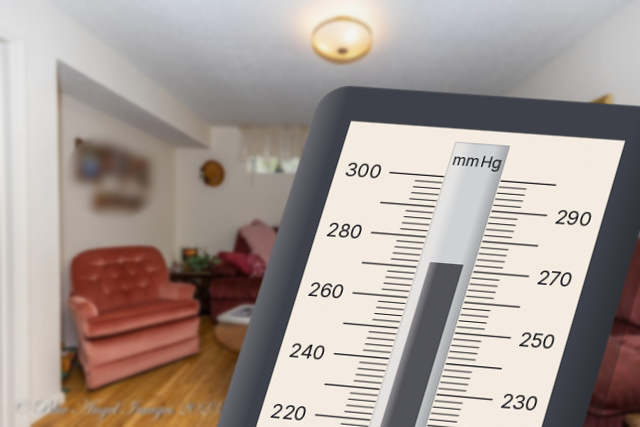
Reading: 272 mmHg
